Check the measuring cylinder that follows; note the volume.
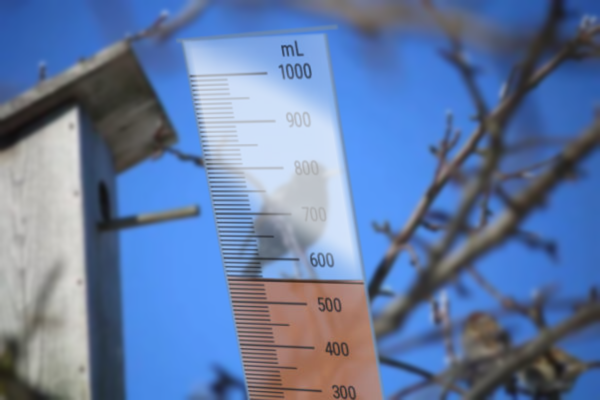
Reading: 550 mL
